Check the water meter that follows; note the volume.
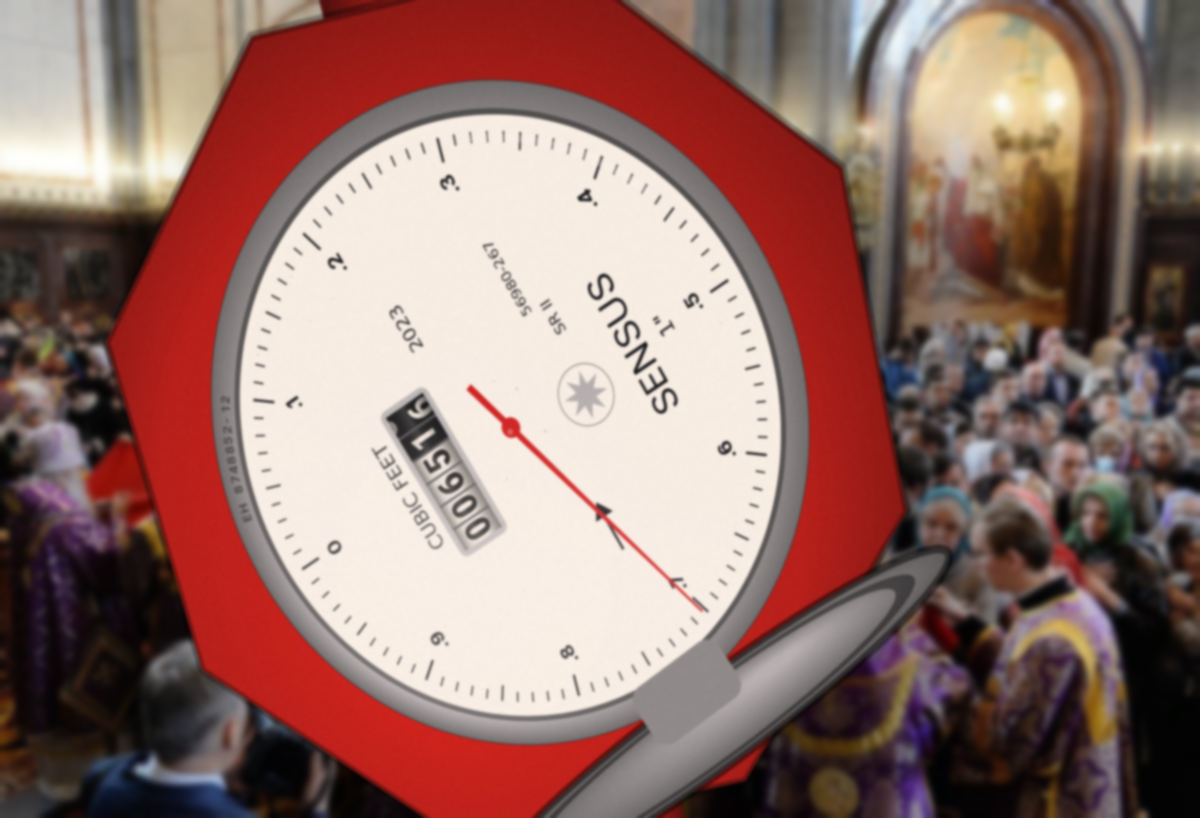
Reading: 6515.70 ft³
